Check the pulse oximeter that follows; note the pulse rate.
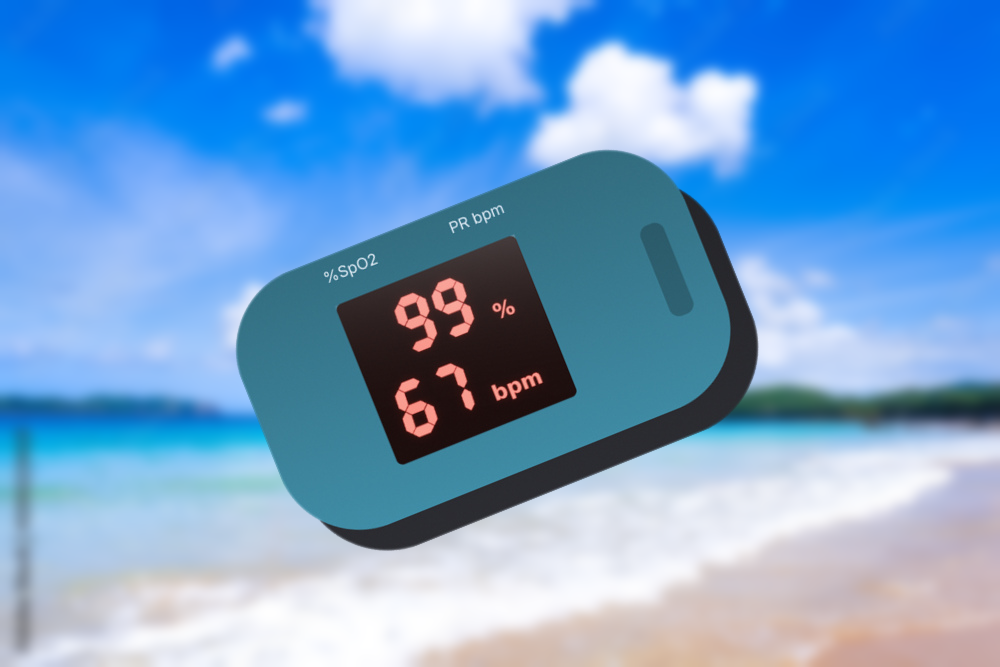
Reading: 67 bpm
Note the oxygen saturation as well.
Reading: 99 %
